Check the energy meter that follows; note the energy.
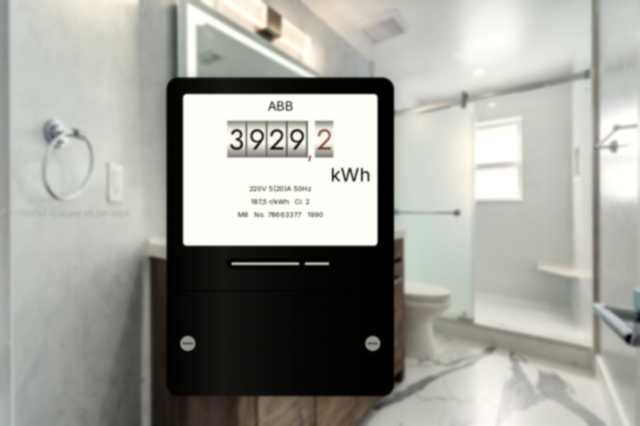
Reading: 3929.2 kWh
